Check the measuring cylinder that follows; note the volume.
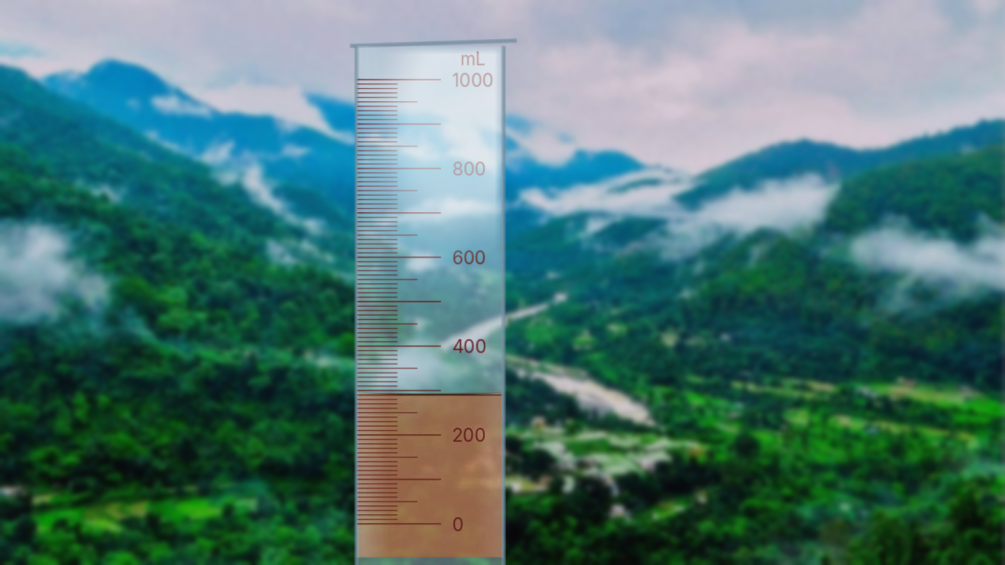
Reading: 290 mL
